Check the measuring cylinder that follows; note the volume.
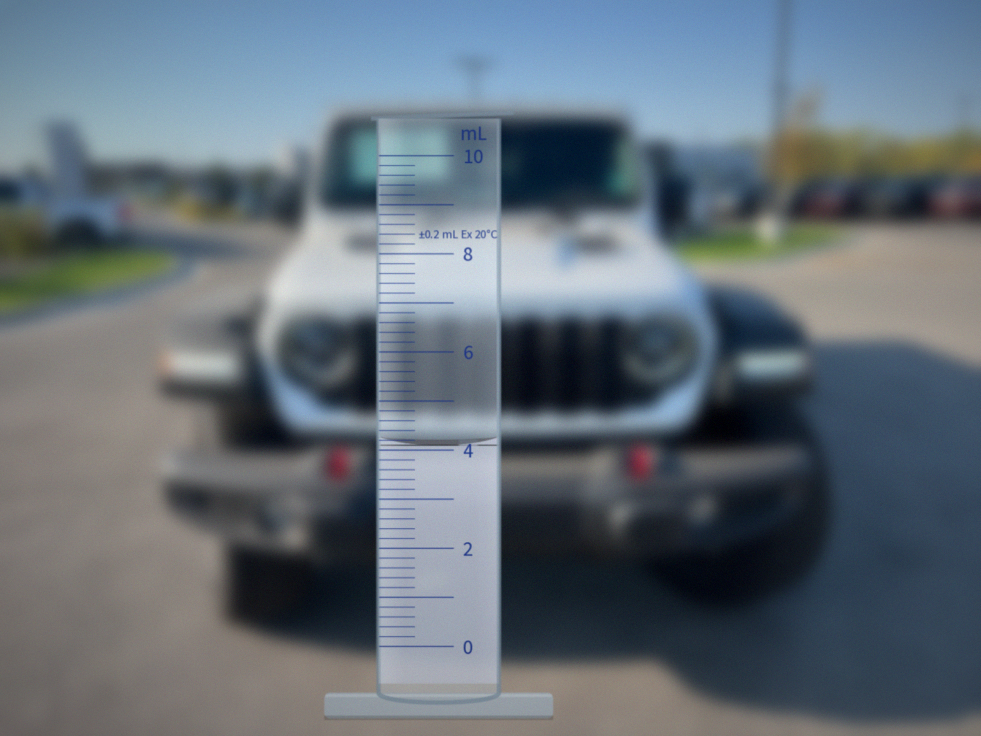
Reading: 4.1 mL
